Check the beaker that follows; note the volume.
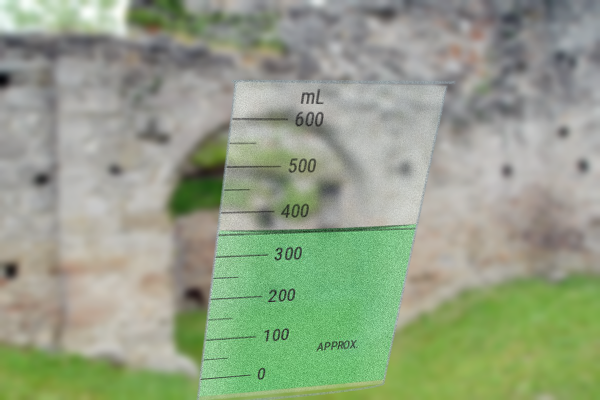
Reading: 350 mL
